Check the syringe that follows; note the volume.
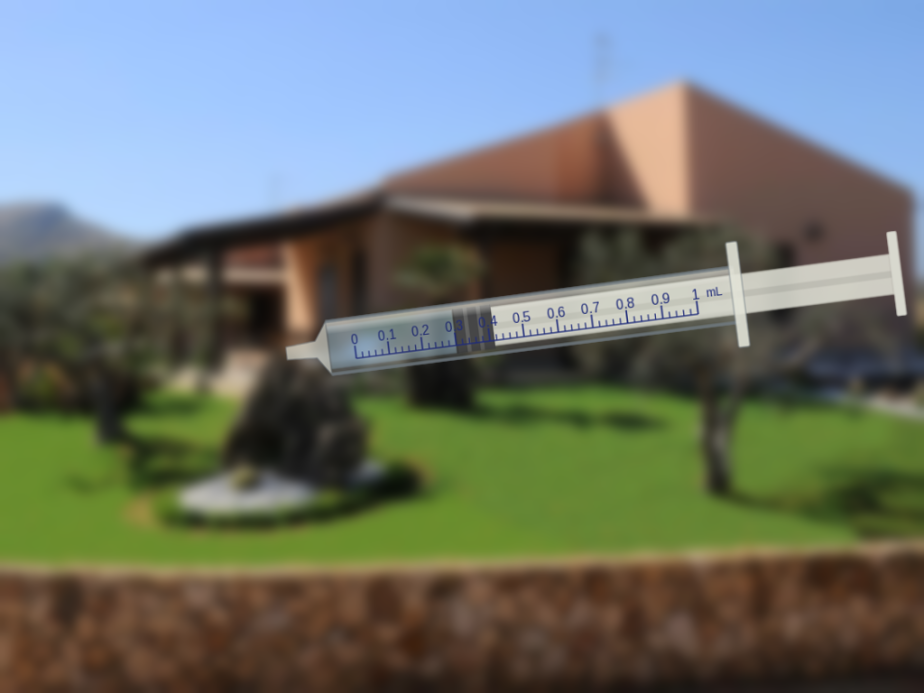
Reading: 0.3 mL
